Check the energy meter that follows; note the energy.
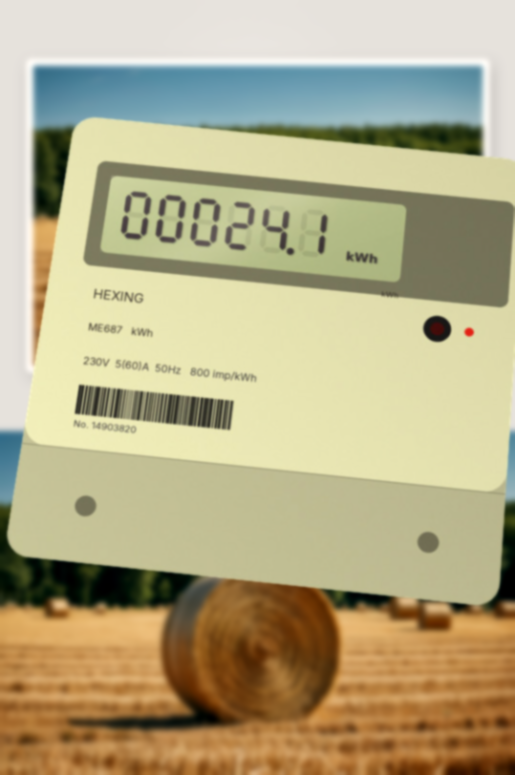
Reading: 24.1 kWh
